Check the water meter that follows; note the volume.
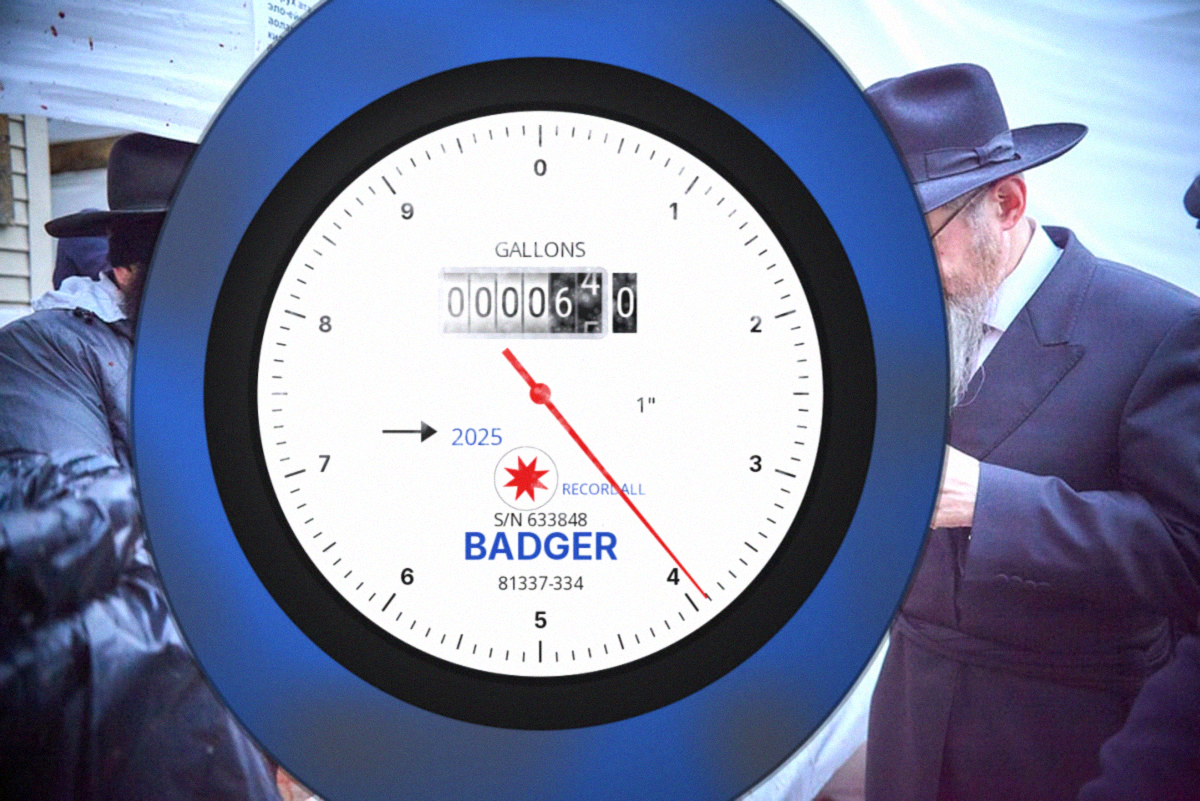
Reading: 643.9 gal
